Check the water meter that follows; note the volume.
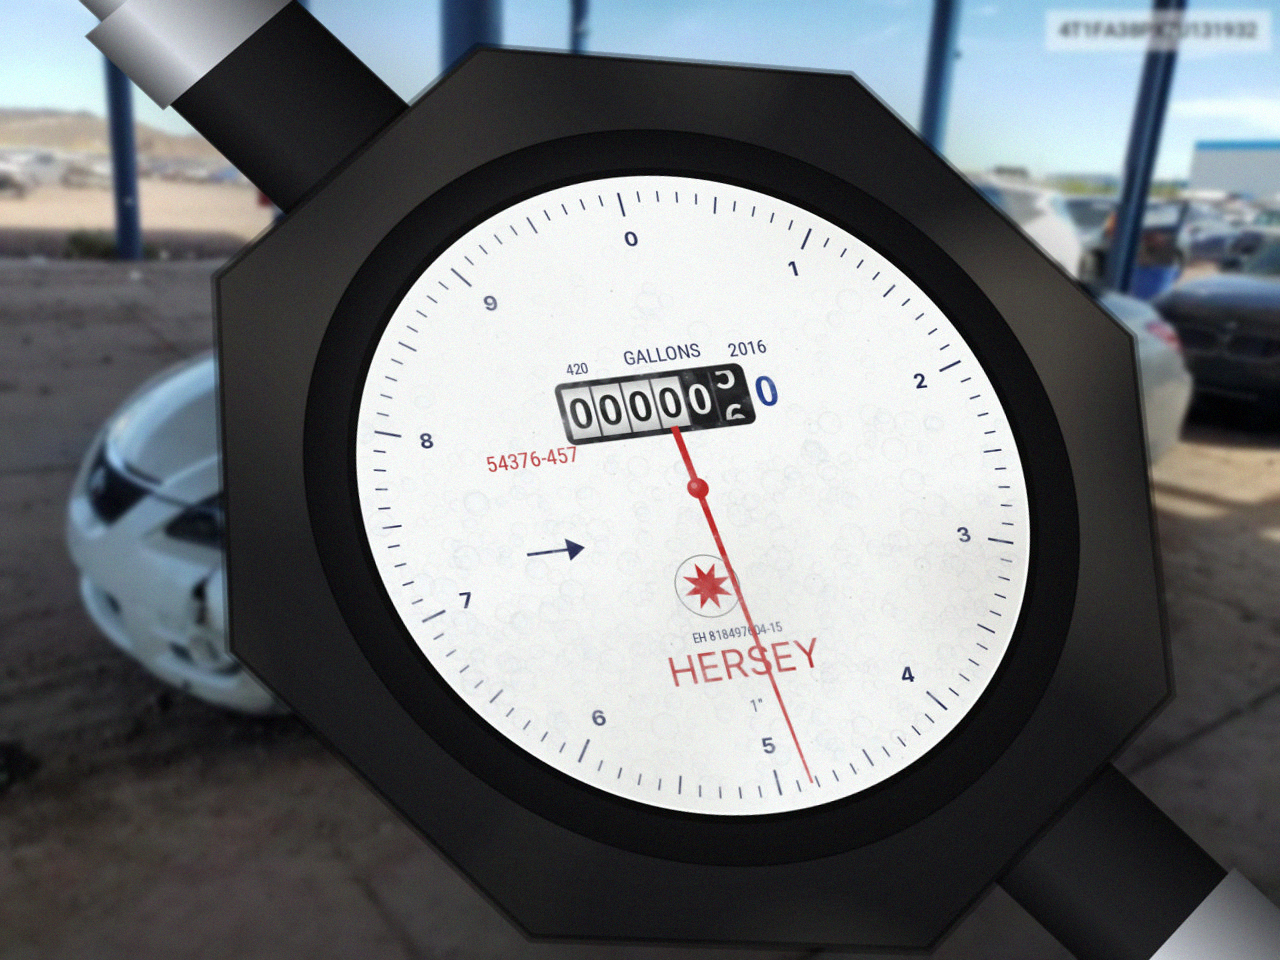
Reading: 54.8 gal
